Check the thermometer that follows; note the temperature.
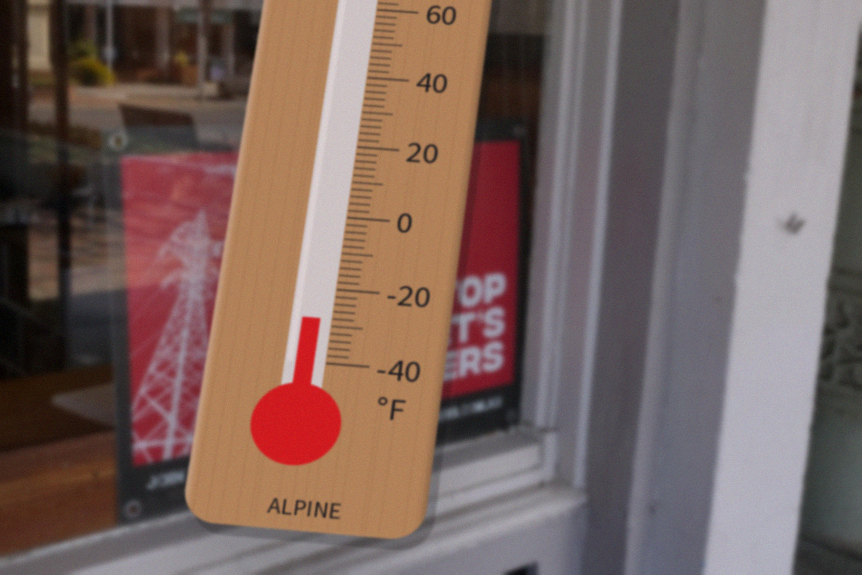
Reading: -28 °F
